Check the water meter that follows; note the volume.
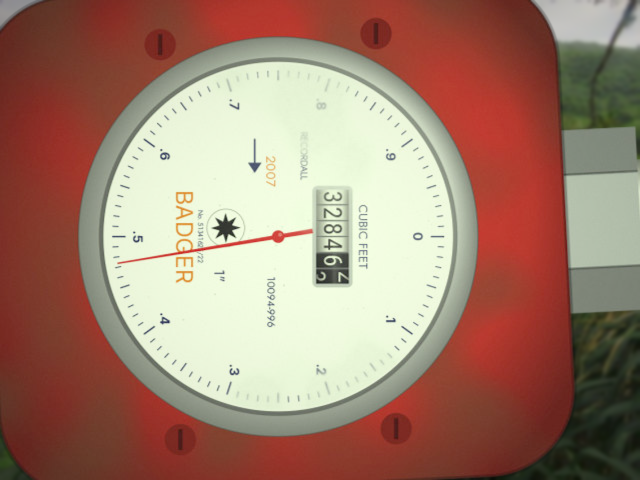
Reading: 328462.47 ft³
